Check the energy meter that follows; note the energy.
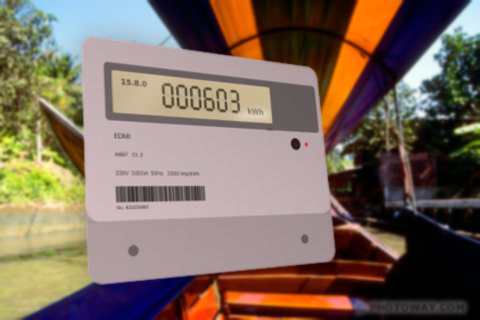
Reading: 603 kWh
